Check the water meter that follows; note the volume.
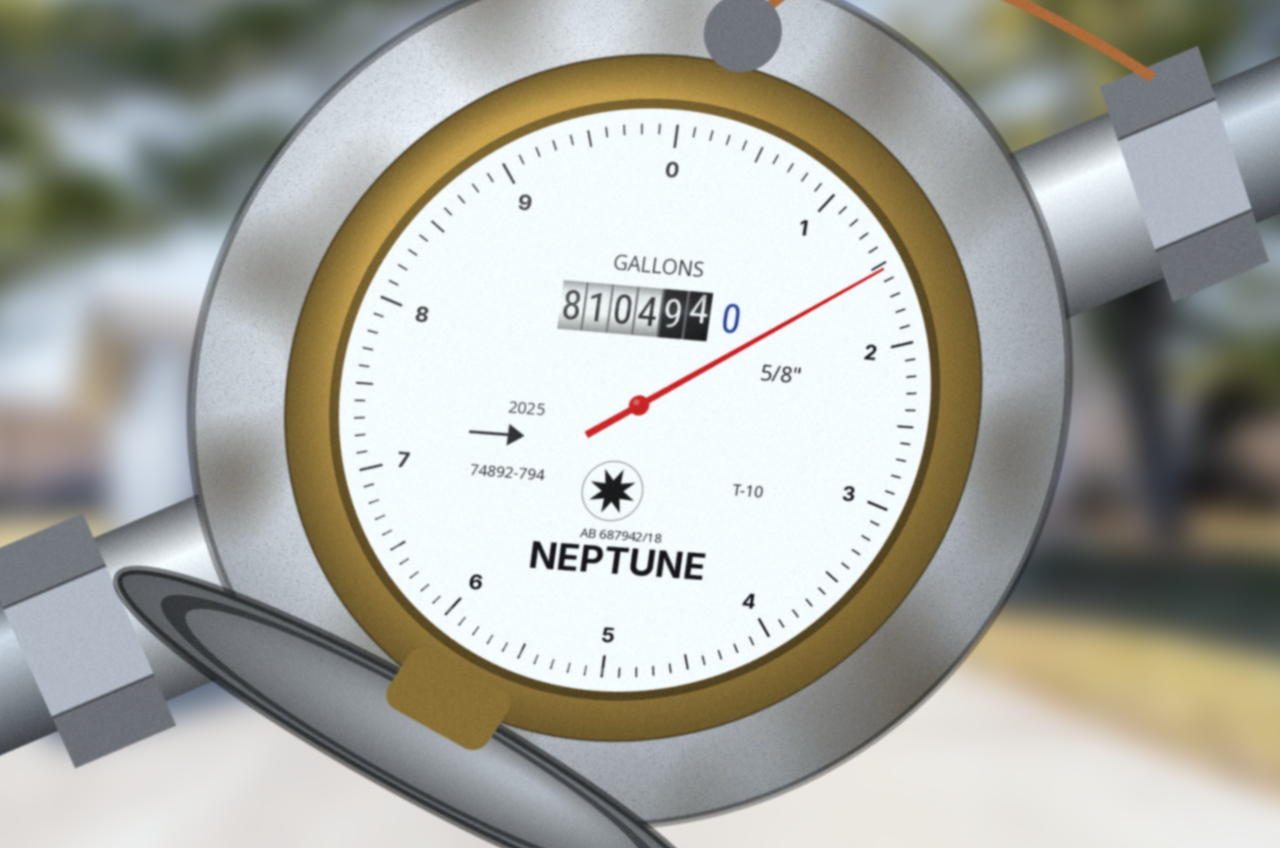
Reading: 8104941.5 gal
